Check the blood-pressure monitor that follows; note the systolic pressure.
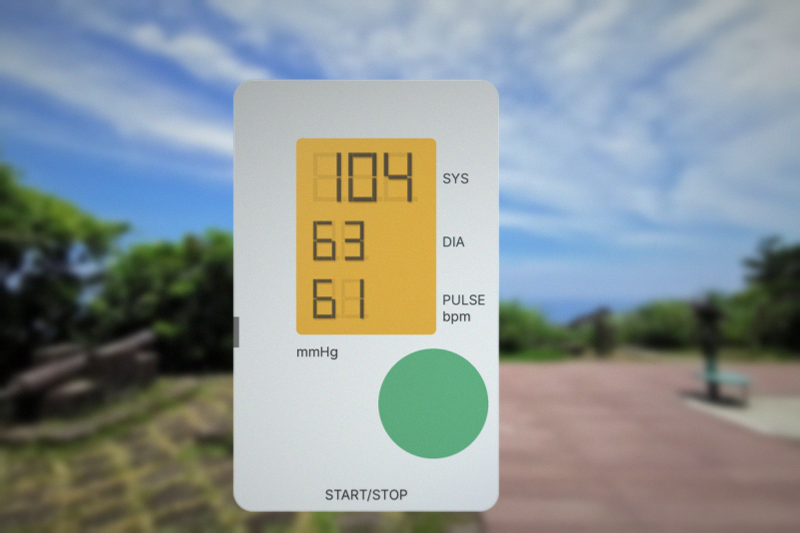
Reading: 104 mmHg
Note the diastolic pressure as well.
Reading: 63 mmHg
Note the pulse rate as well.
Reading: 61 bpm
